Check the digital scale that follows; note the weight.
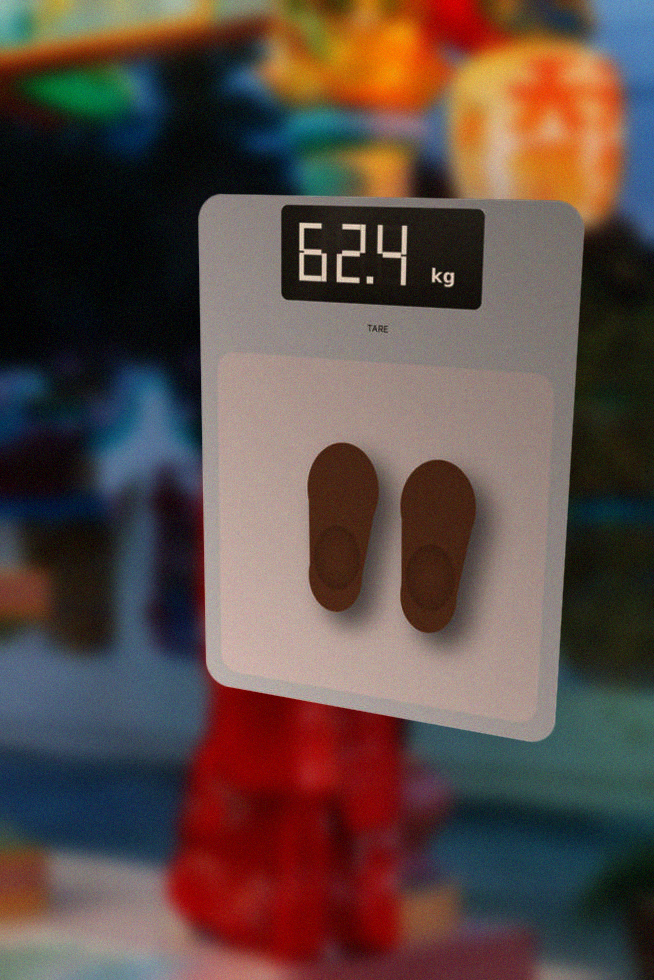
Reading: 62.4 kg
